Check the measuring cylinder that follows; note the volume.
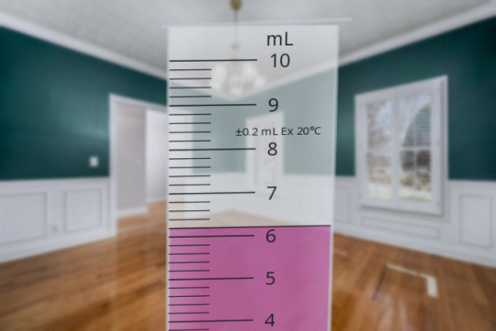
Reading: 6.2 mL
